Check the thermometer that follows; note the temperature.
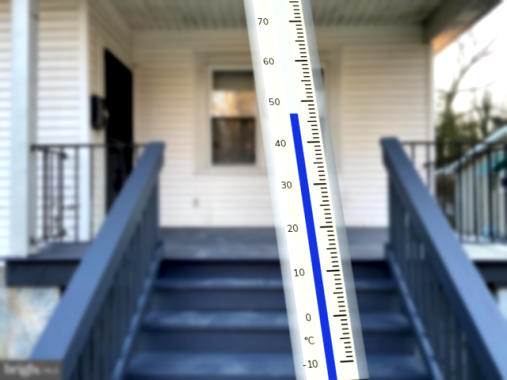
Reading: 47 °C
